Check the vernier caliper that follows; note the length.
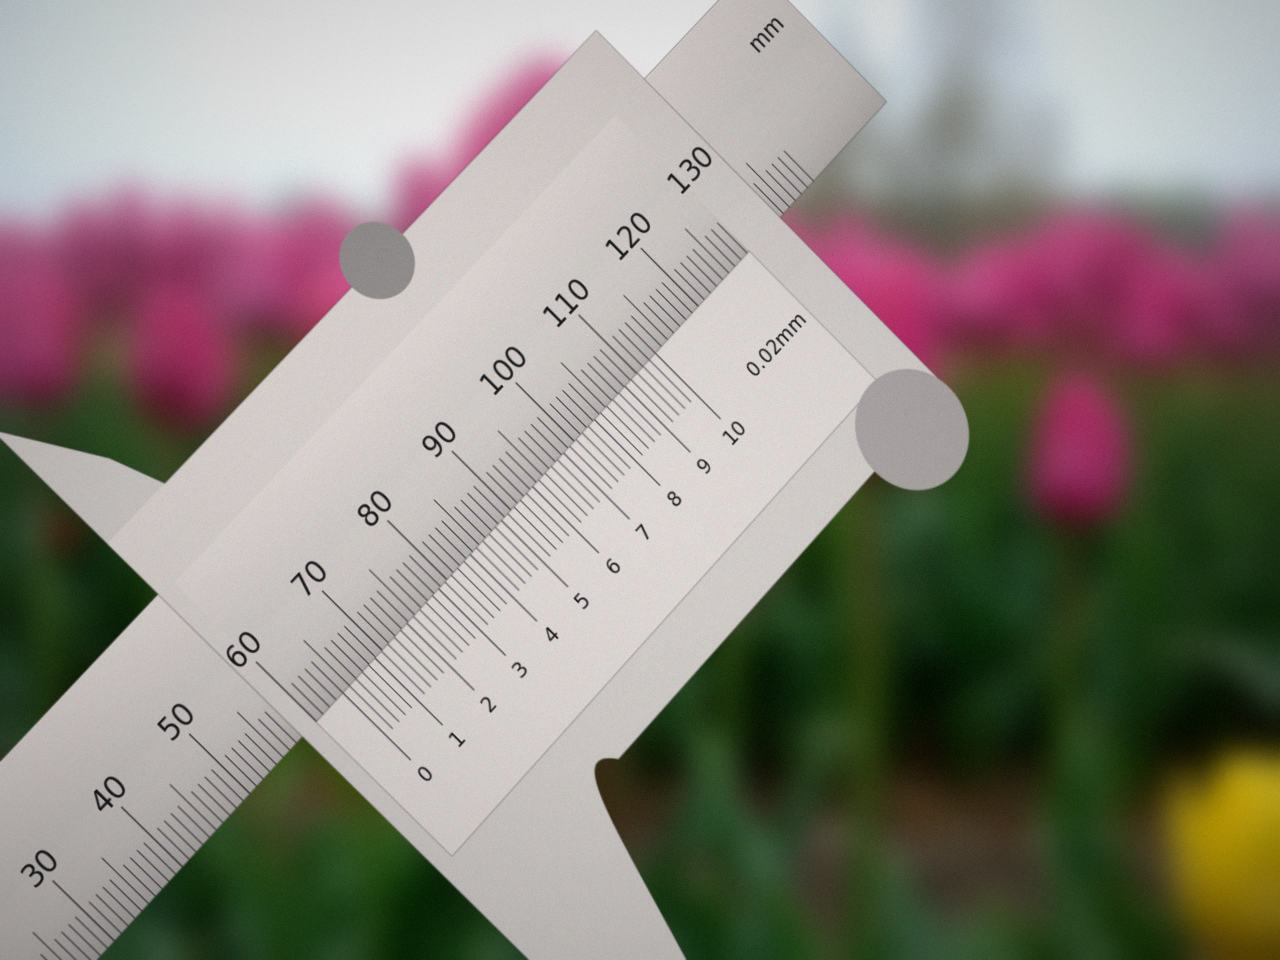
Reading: 64.0 mm
